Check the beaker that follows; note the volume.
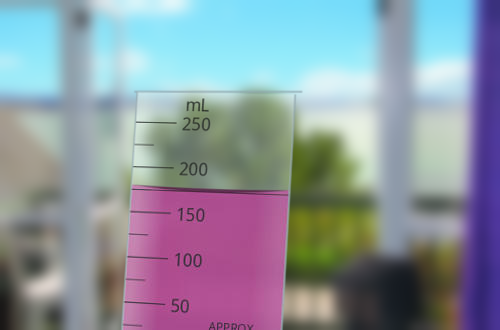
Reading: 175 mL
